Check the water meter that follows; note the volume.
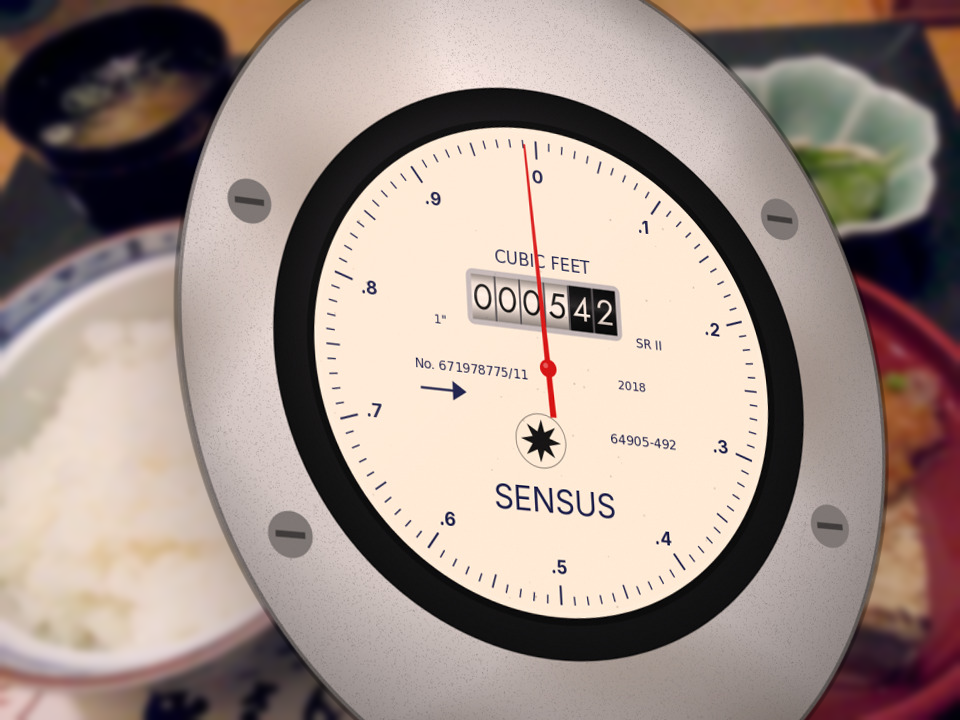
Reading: 541.99 ft³
